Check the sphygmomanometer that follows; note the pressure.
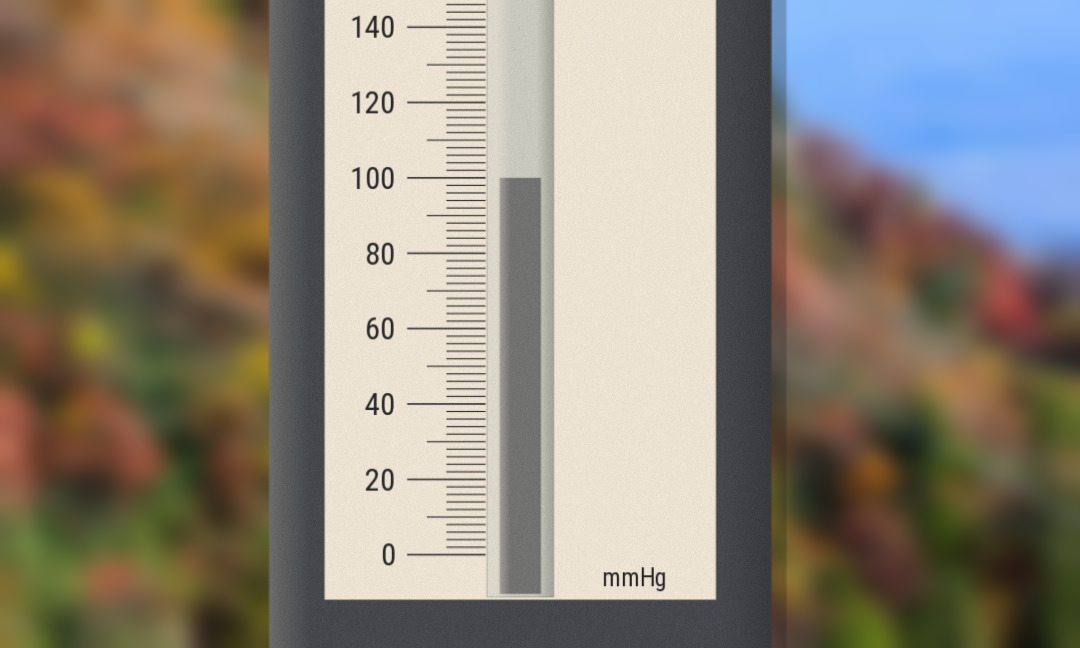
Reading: 100 mmHg
